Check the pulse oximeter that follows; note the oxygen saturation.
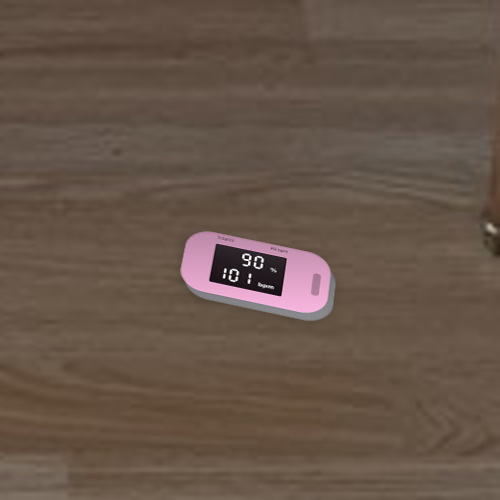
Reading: 90 %
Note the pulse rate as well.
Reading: 101 bpm
